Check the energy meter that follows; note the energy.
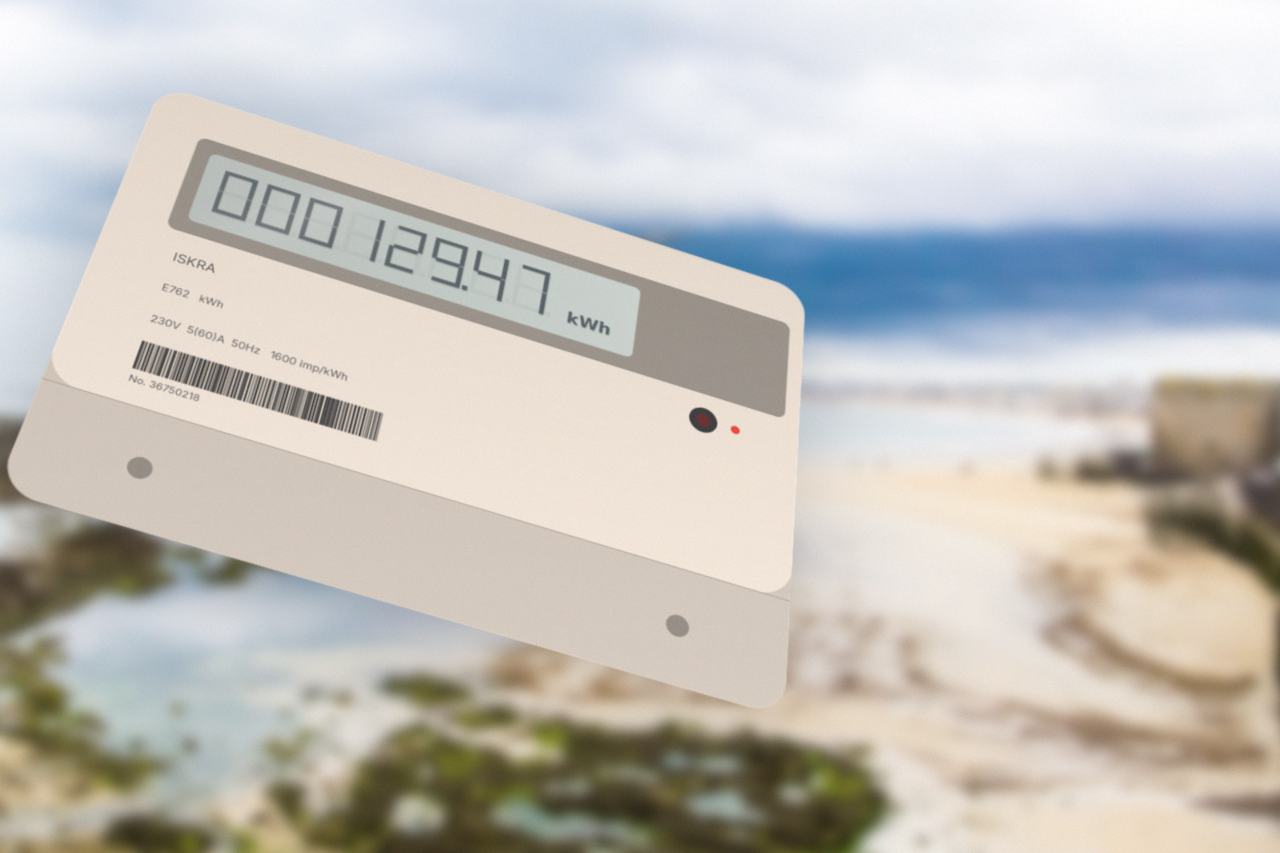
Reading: 129.47 kWh
